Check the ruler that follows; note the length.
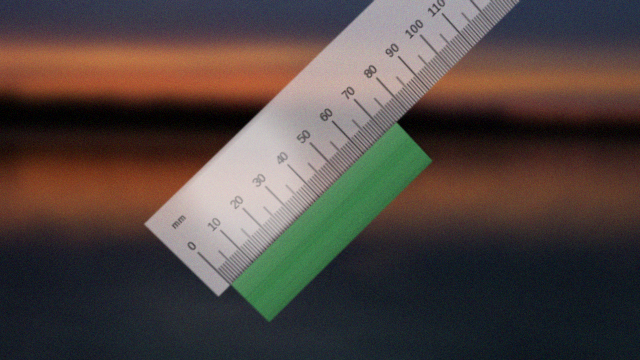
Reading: 75 mm
